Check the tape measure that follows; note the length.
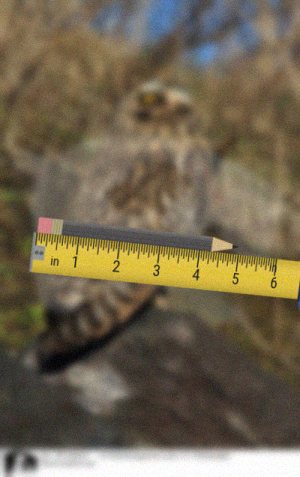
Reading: 5 in
